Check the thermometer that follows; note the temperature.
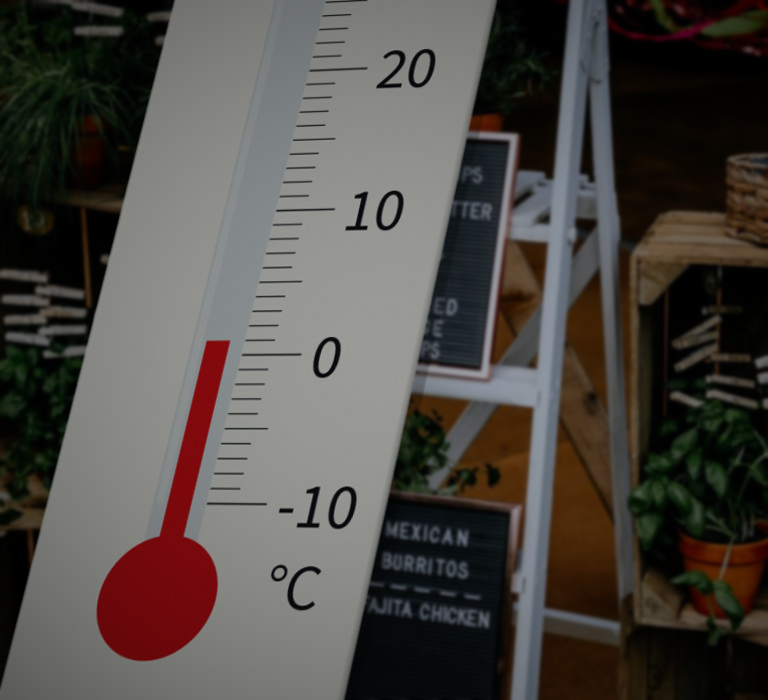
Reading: 1 °C
